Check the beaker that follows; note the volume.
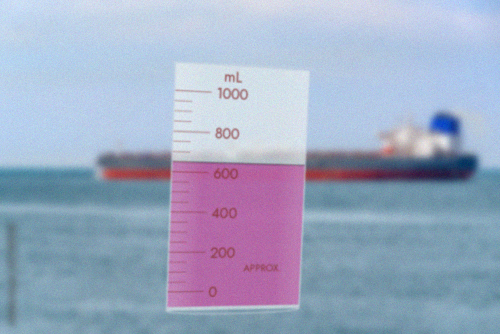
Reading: 650 mL
